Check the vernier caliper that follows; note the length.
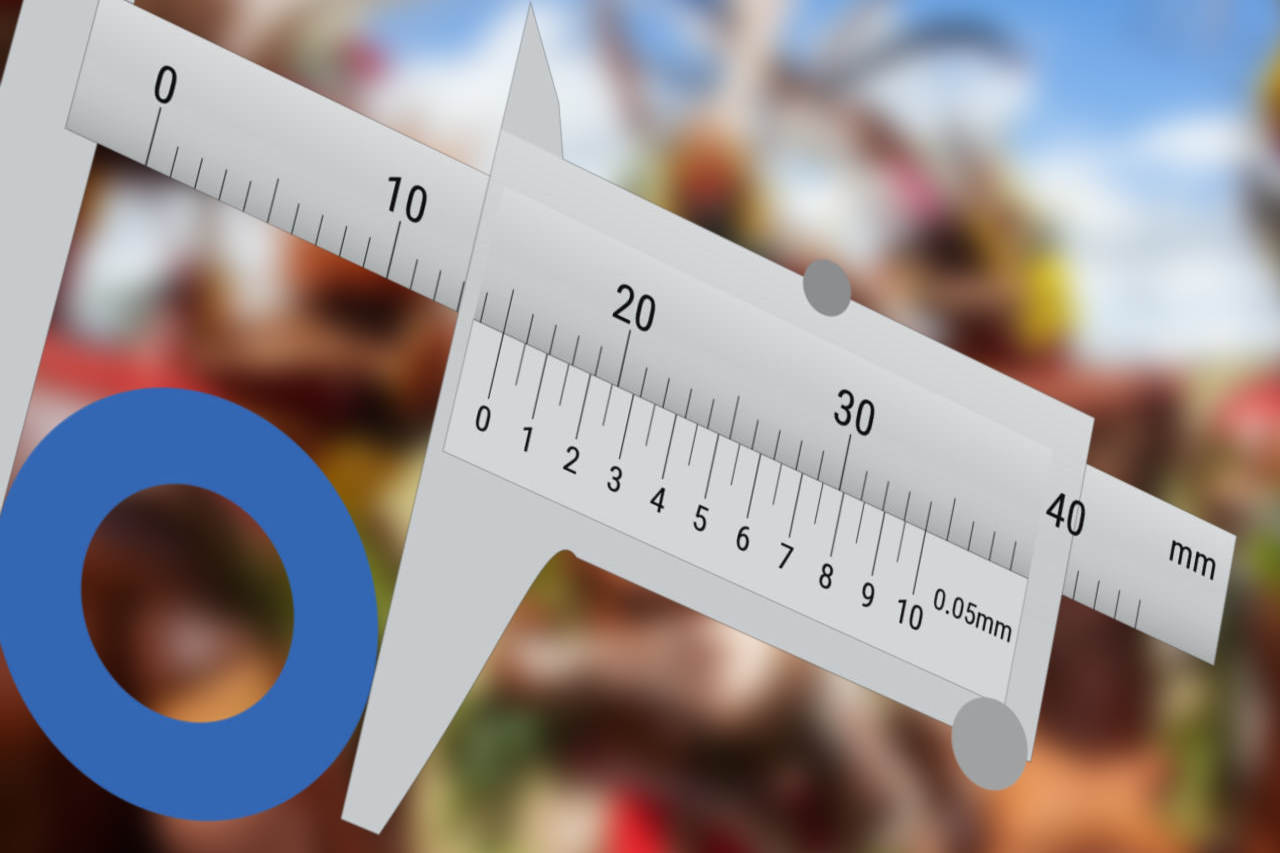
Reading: 15.0 mm
